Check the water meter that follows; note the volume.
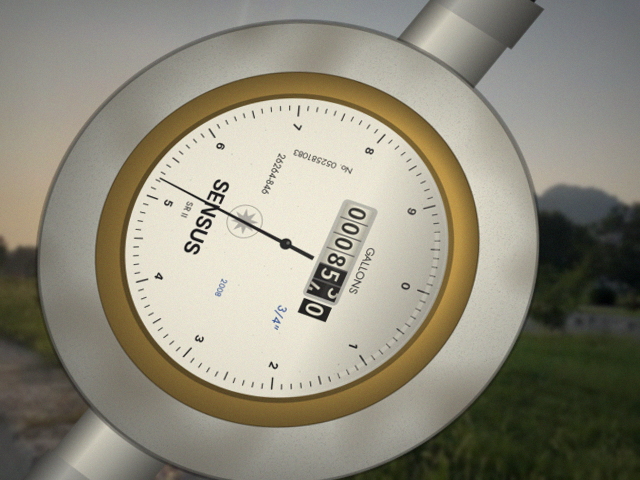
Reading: 8535.2 gal
